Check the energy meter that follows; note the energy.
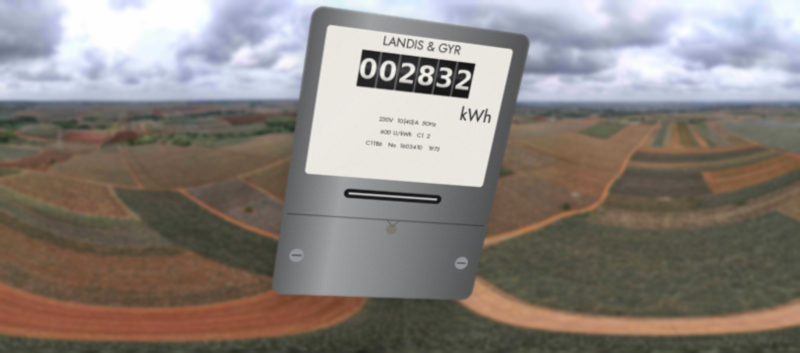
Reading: 2832 kWh
